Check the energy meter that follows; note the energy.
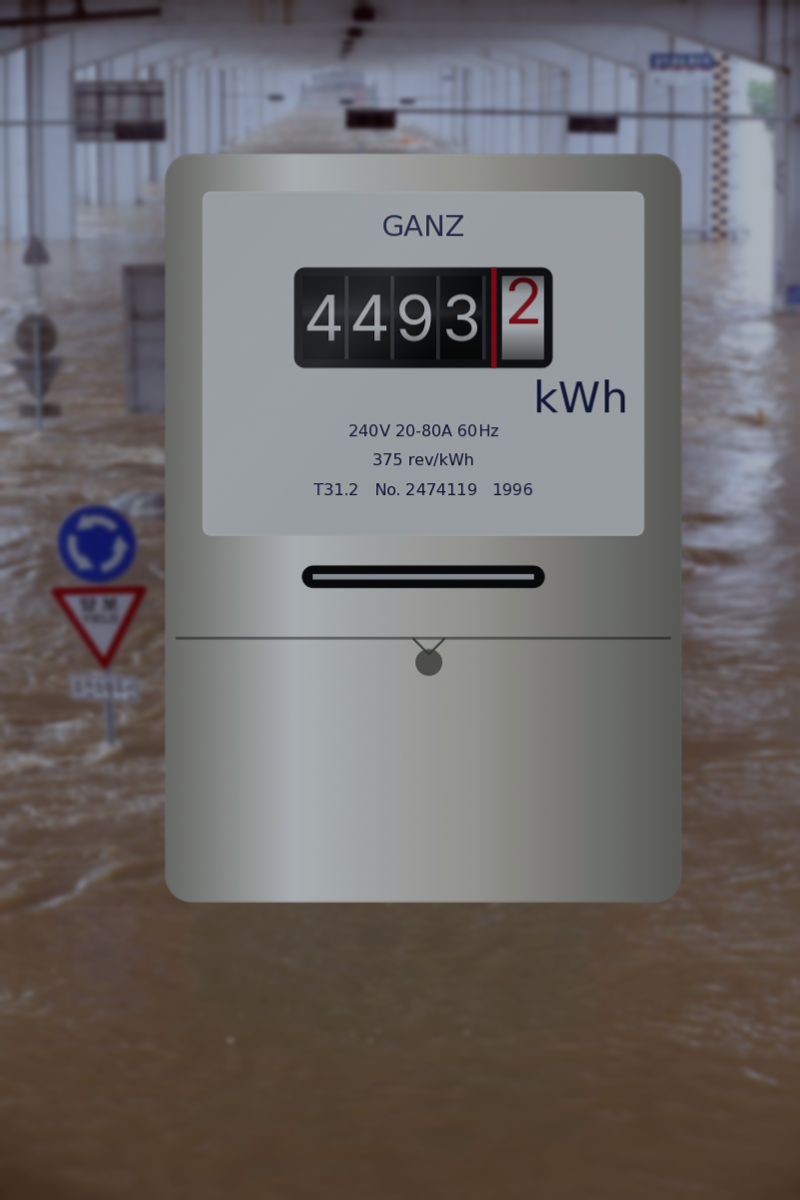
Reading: 4493.2 kWh
